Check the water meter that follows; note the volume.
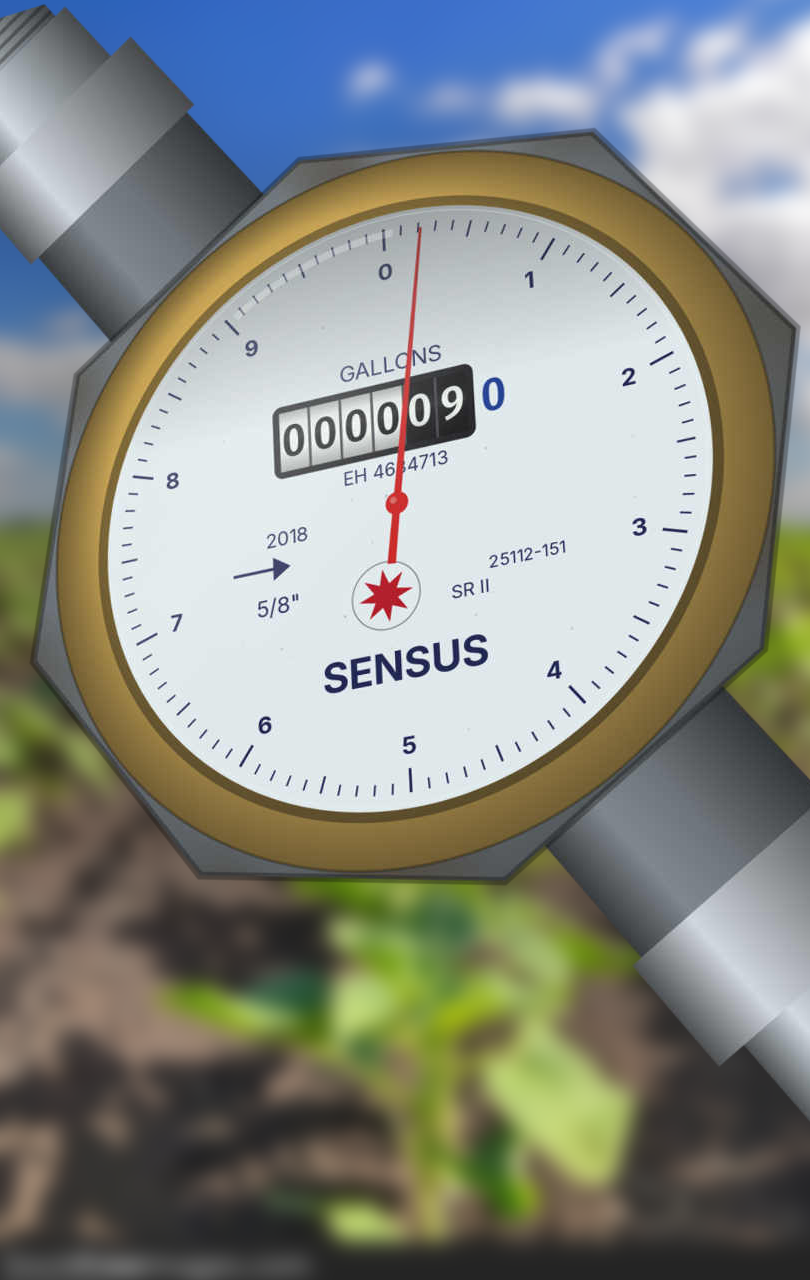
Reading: 90.2 gal
